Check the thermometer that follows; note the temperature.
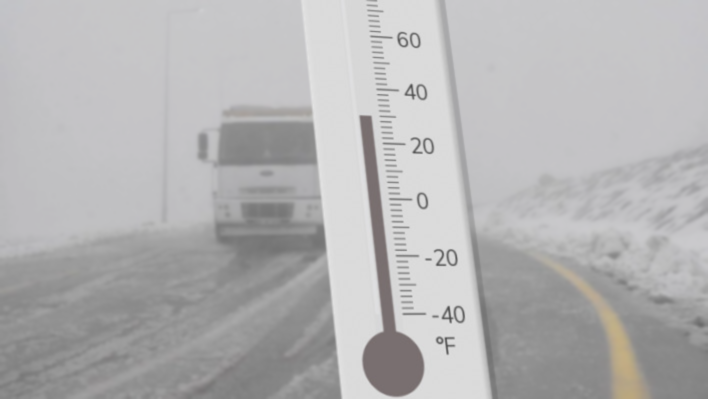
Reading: 30 °F
